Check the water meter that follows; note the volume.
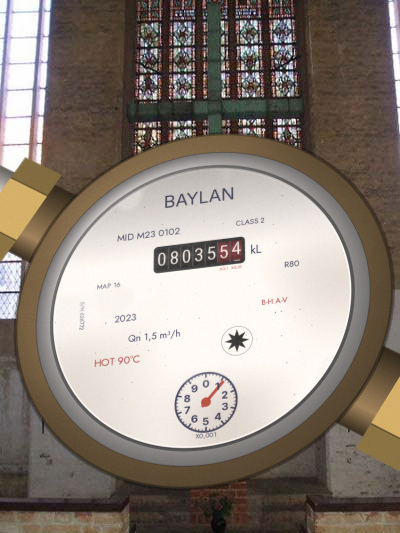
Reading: 8035.541 kL
